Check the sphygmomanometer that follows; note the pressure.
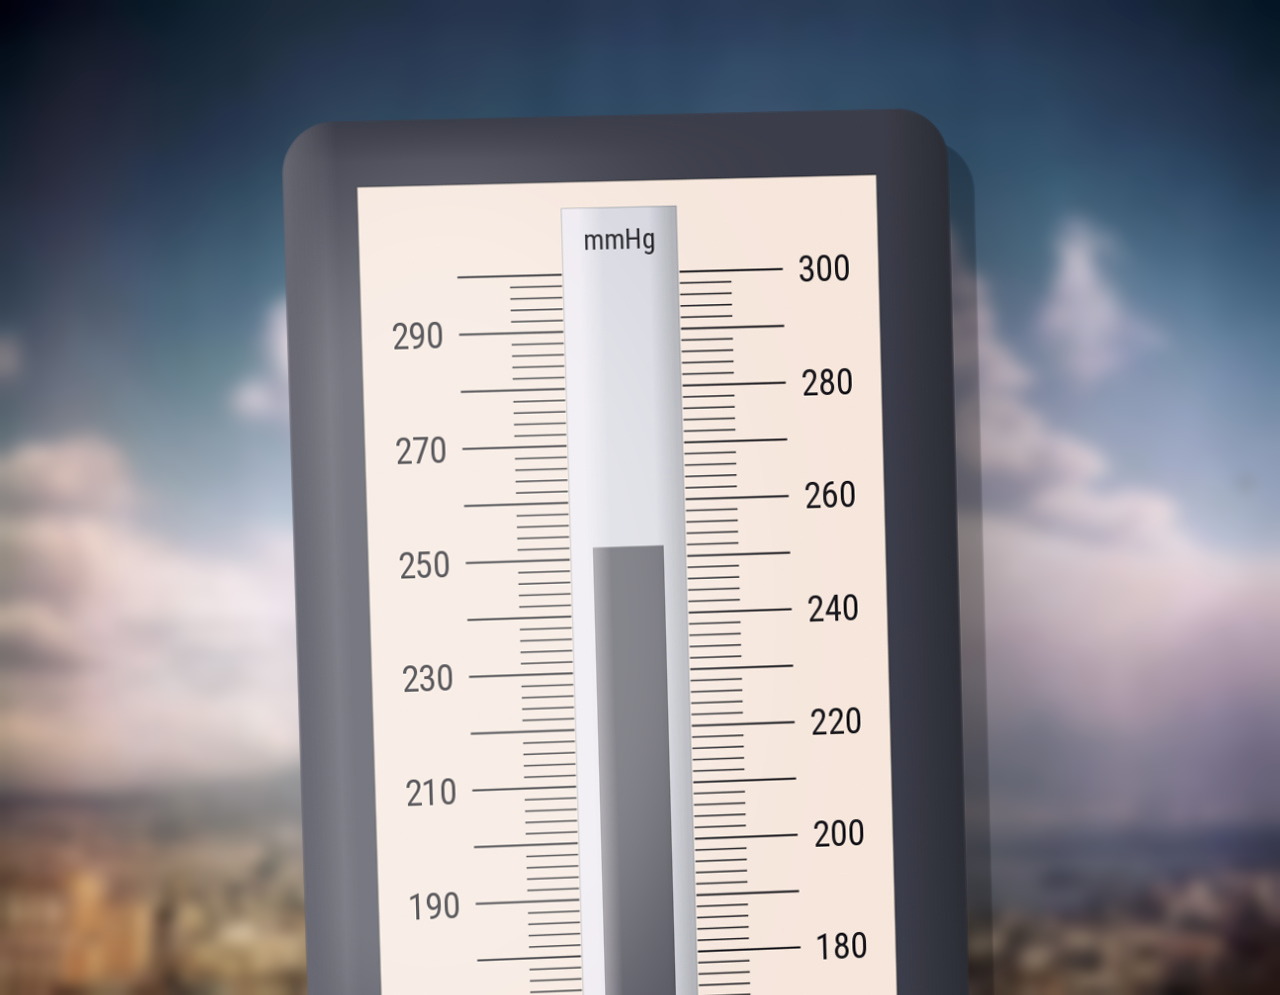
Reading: 252 mmHg
